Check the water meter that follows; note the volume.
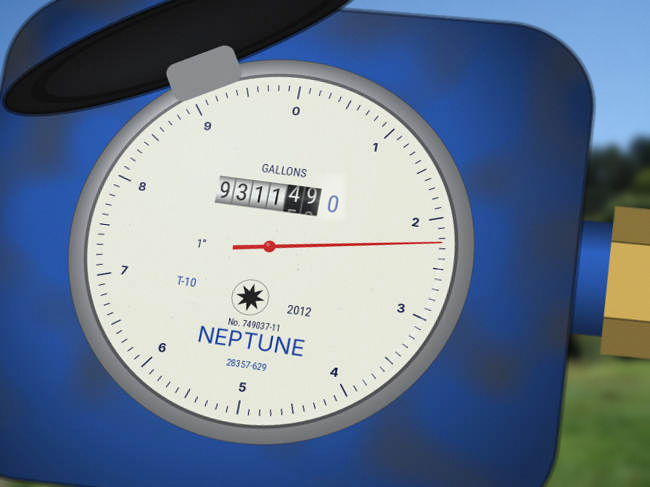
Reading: 9311492.2 gal
